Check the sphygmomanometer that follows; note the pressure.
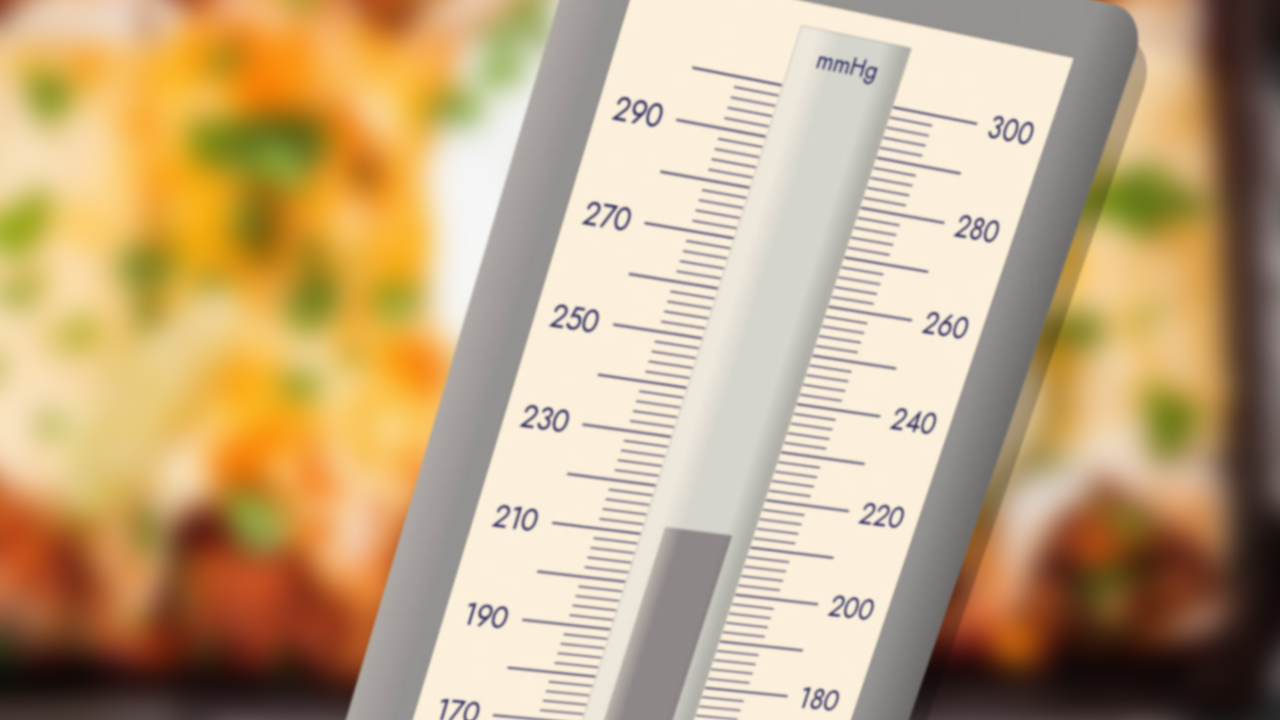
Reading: 212 mmHg
